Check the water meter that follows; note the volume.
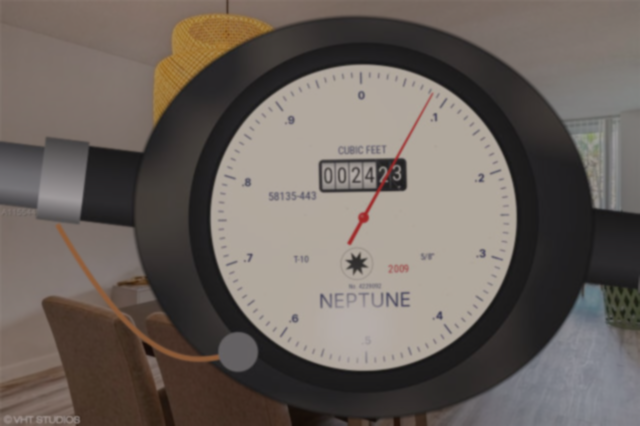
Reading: 2423.08 ft³
